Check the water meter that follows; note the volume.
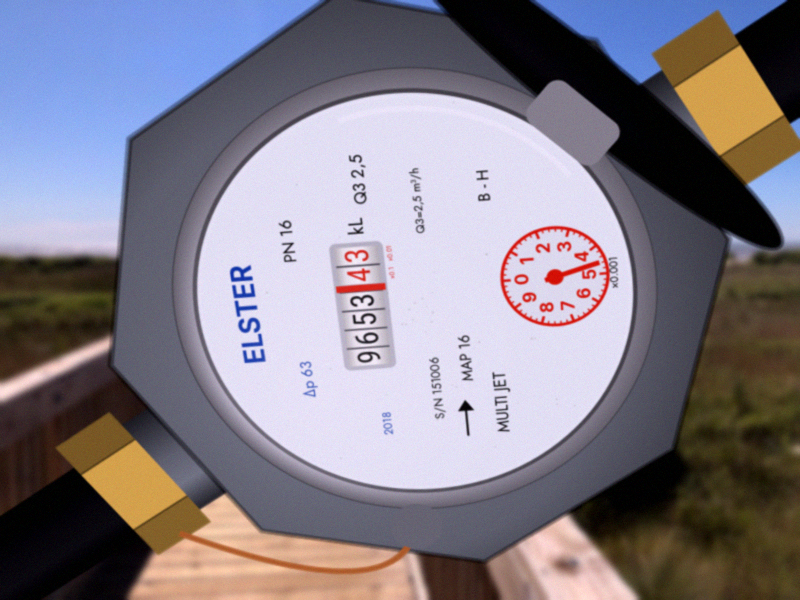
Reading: 9653.434 kL
